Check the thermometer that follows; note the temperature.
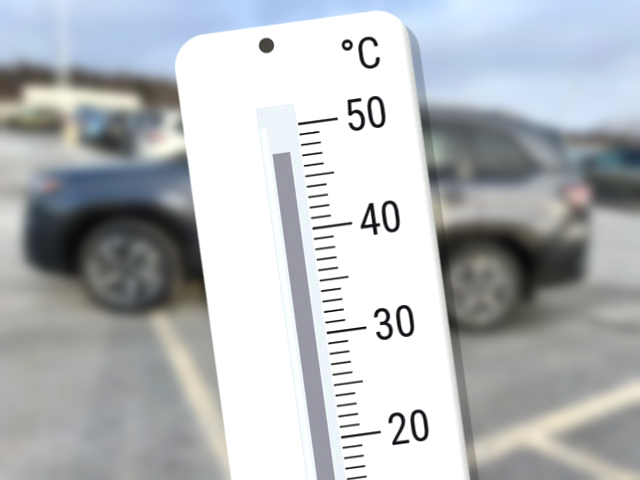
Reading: 47.5 °C
